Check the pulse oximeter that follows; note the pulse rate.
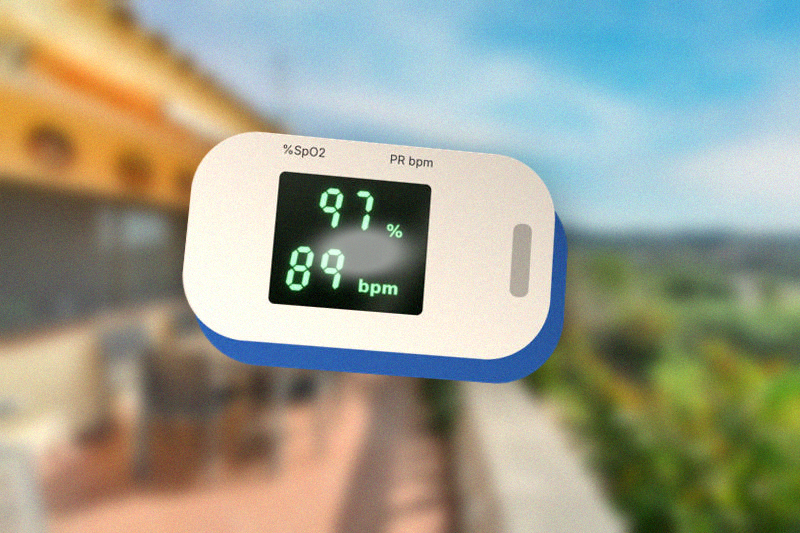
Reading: 89 bpm
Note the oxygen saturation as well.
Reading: 97 %
